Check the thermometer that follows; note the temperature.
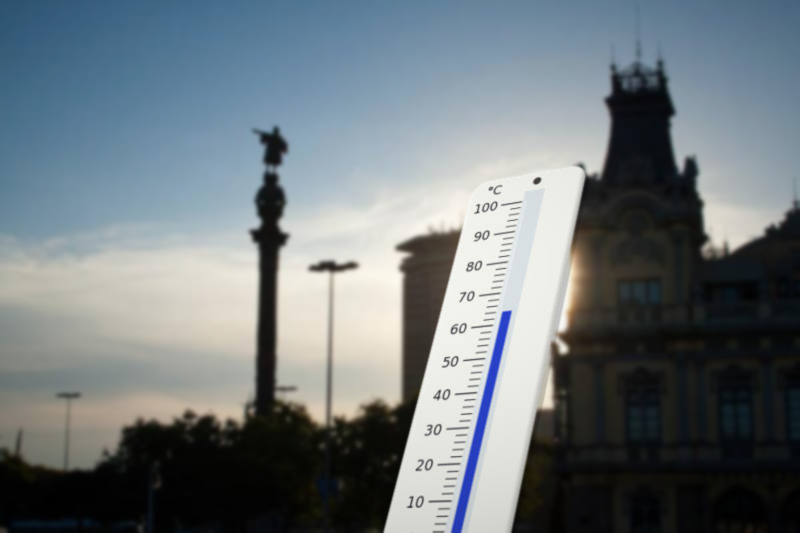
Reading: 64 °C
